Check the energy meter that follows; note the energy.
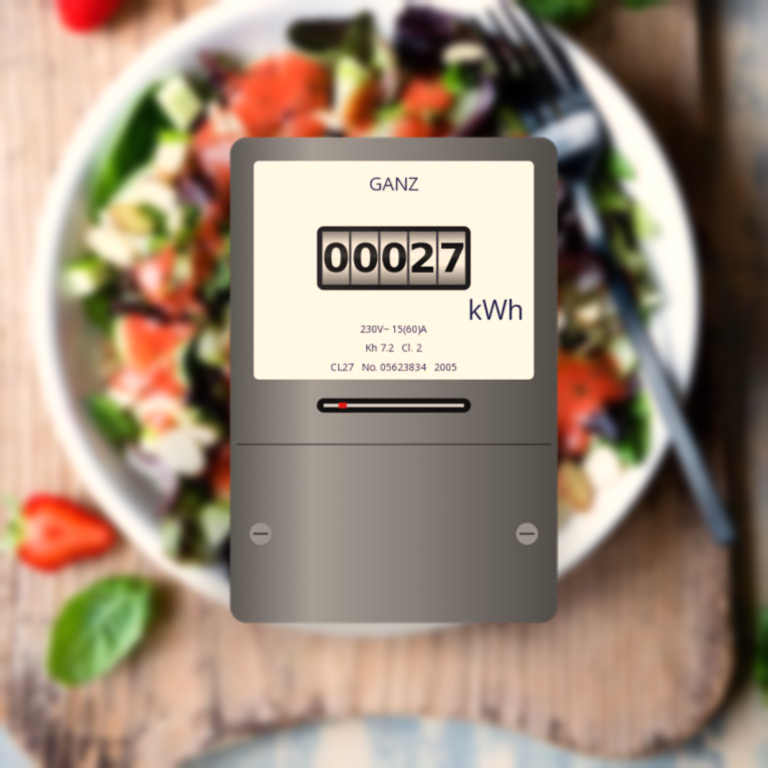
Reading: 27 kWh
